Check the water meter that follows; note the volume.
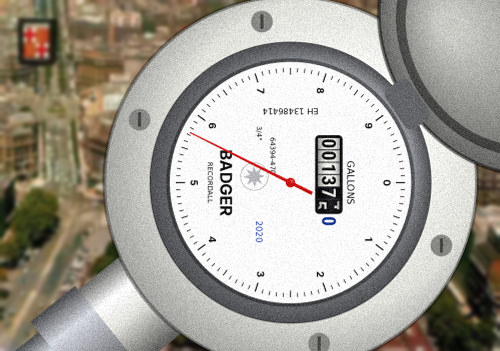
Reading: 13745.7 gal
